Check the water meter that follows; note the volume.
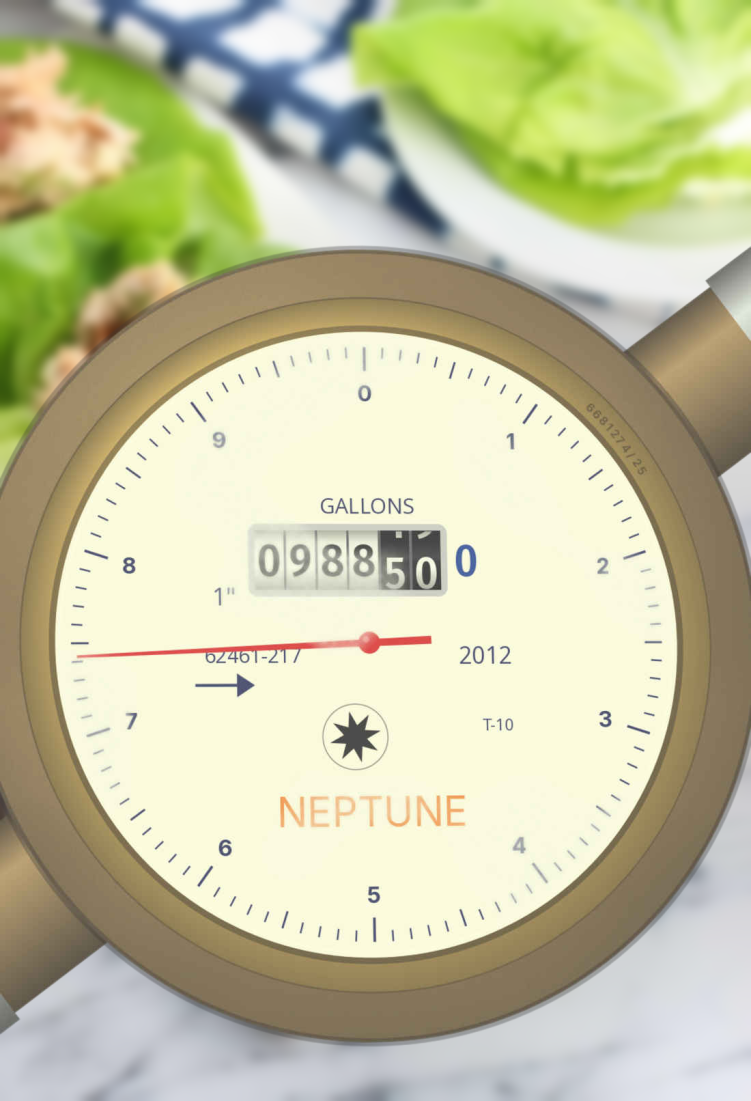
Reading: 988497.4 gal
